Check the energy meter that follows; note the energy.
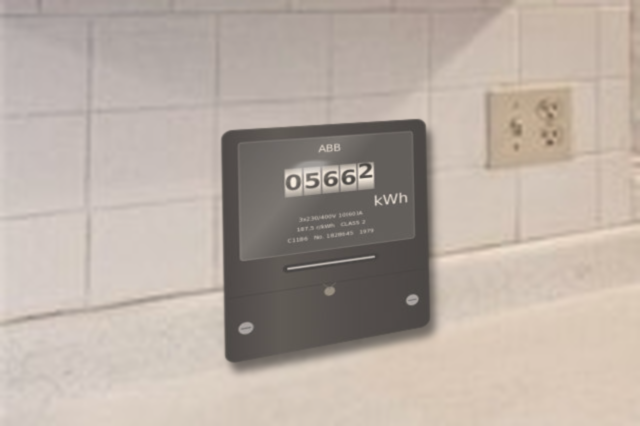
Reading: 5662 kWh
